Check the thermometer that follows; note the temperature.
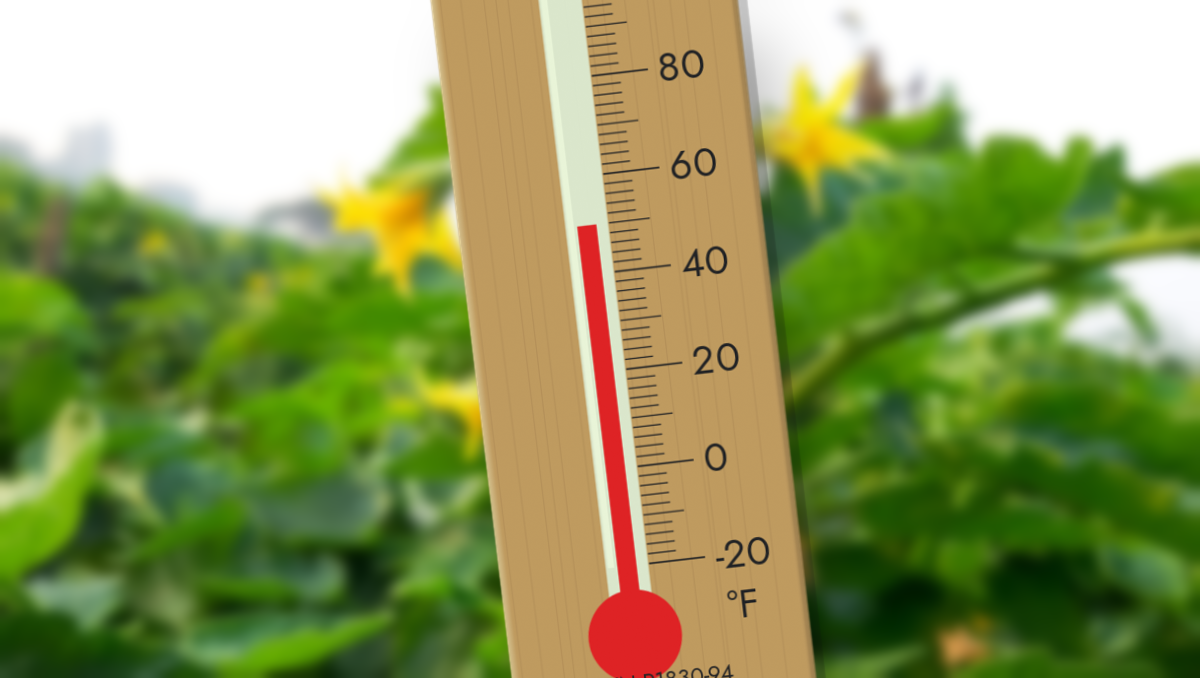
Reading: 50 °F
